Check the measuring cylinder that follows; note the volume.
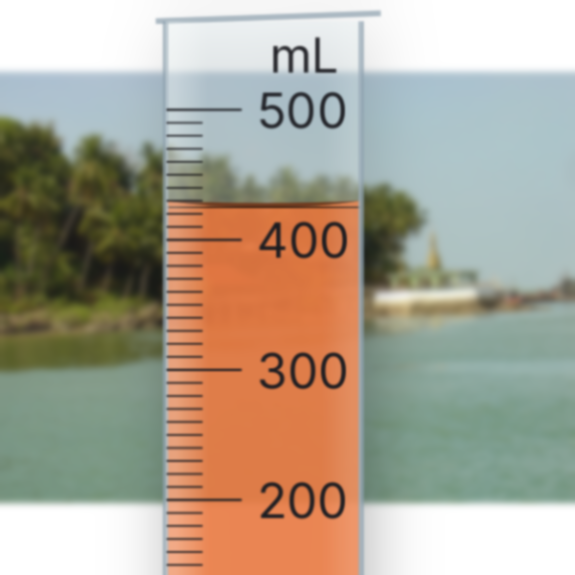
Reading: 425 mL
